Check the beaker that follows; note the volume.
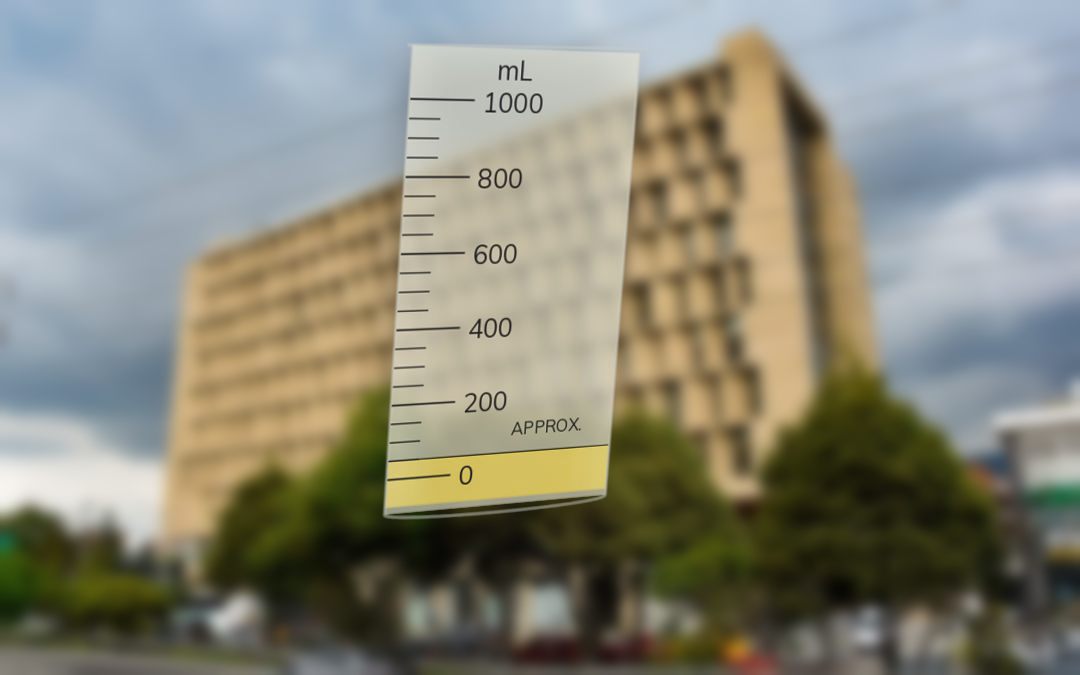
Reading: 50 mL
